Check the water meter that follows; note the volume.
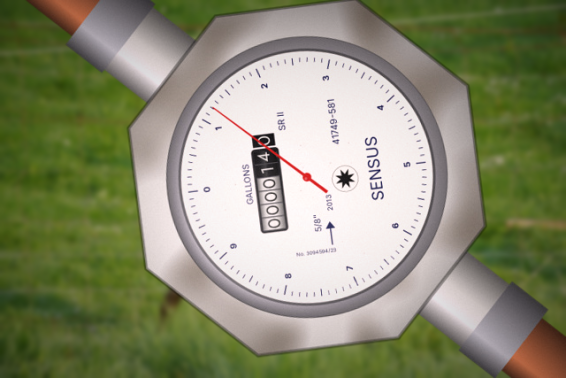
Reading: 141.2 gal
